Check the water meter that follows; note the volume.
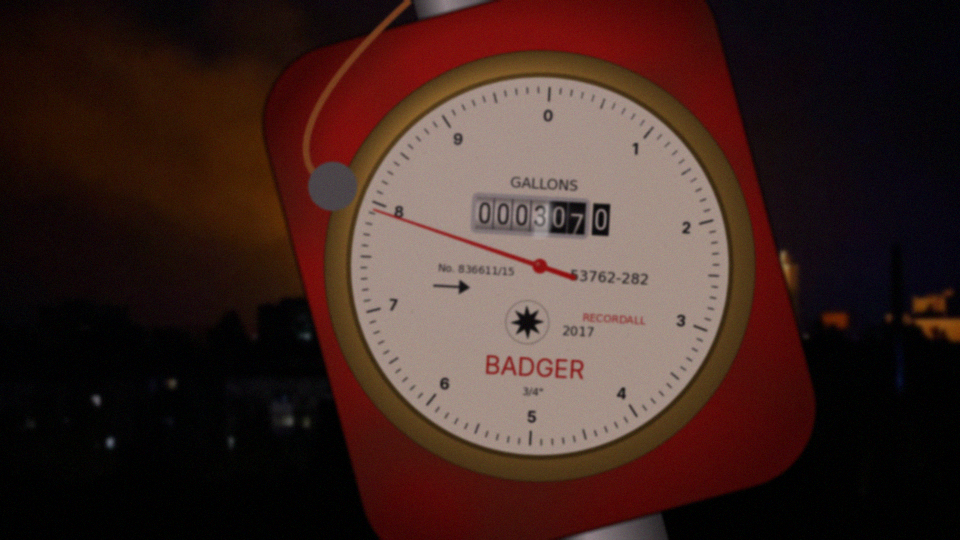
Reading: 3067.9 gal
